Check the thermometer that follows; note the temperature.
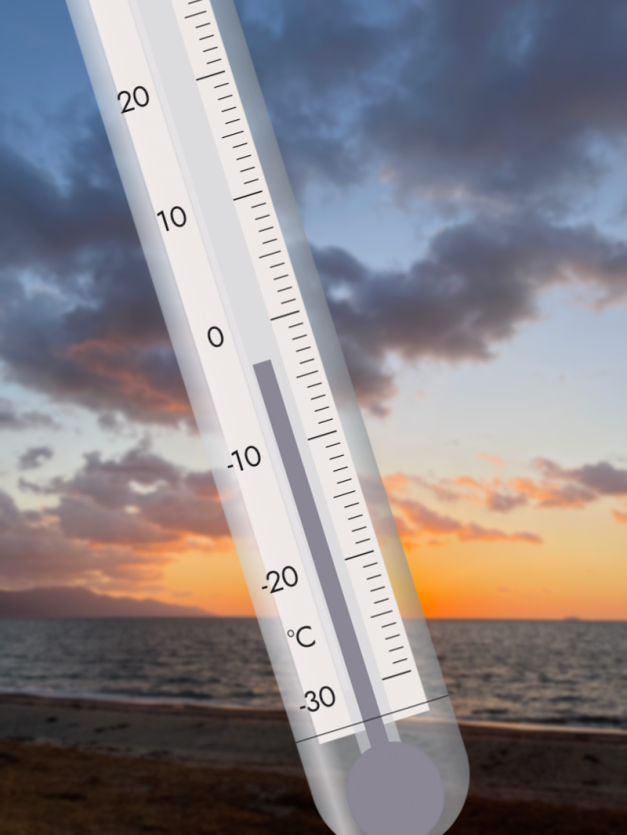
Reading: -3 °C
